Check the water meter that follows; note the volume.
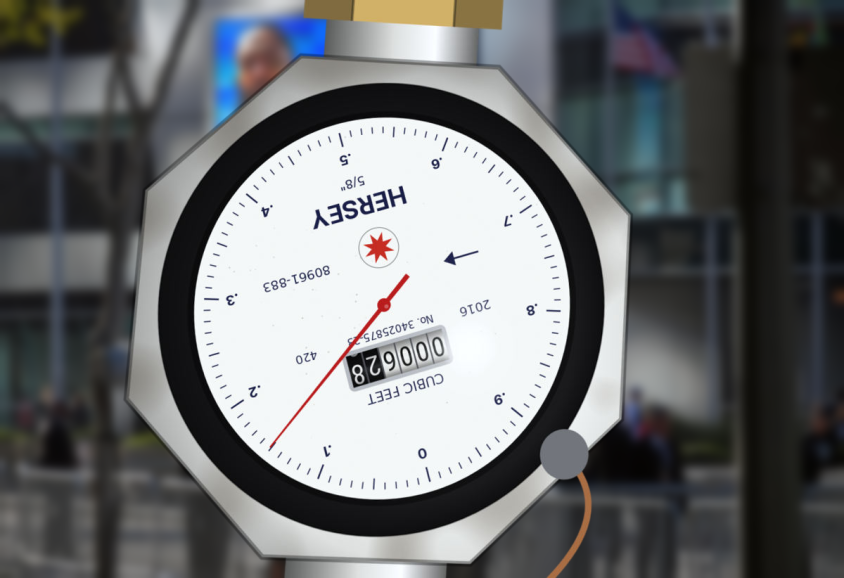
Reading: 628.15 ft³
